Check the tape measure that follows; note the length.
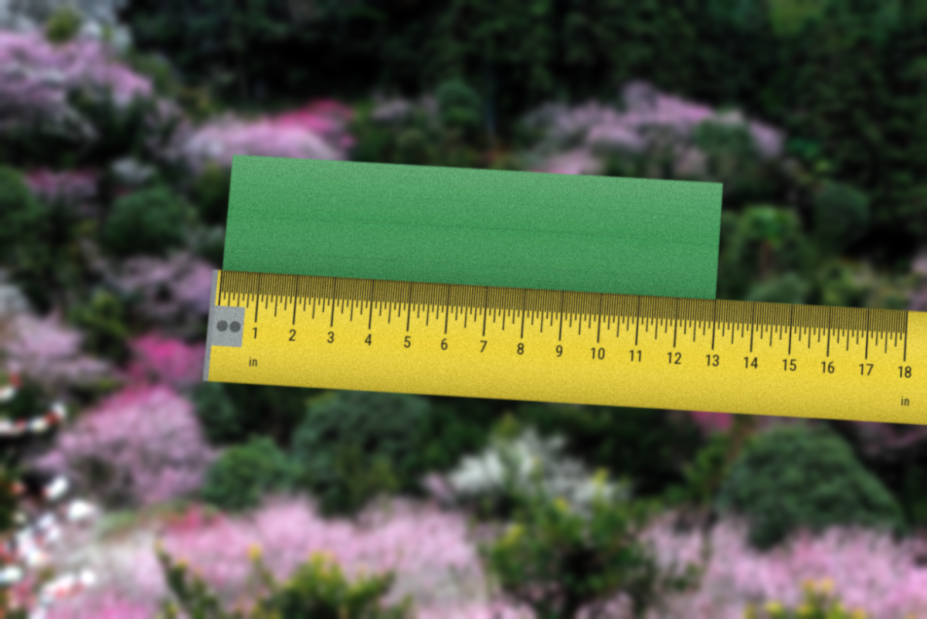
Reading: 13 in
